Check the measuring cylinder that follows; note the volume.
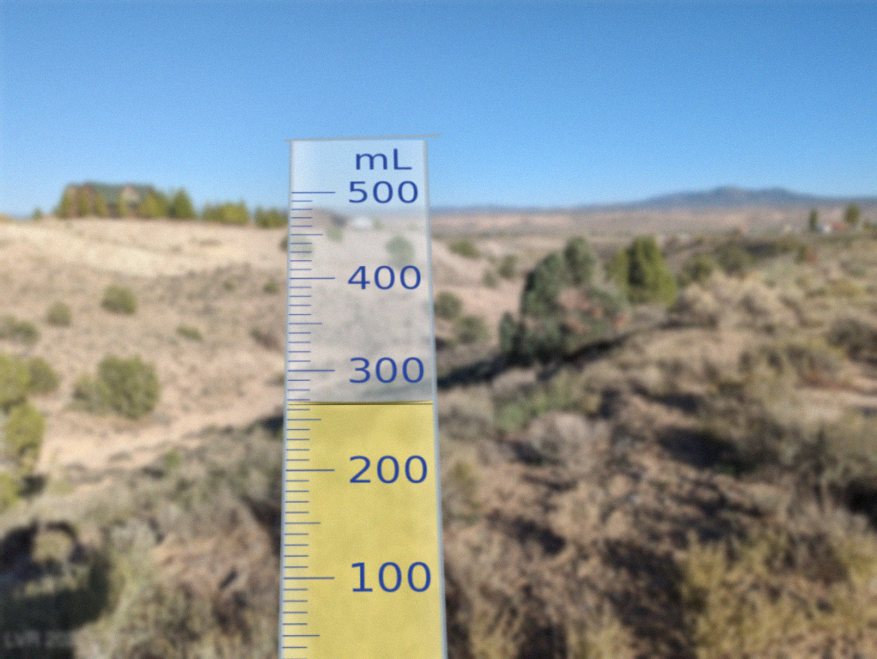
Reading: 265 mL
